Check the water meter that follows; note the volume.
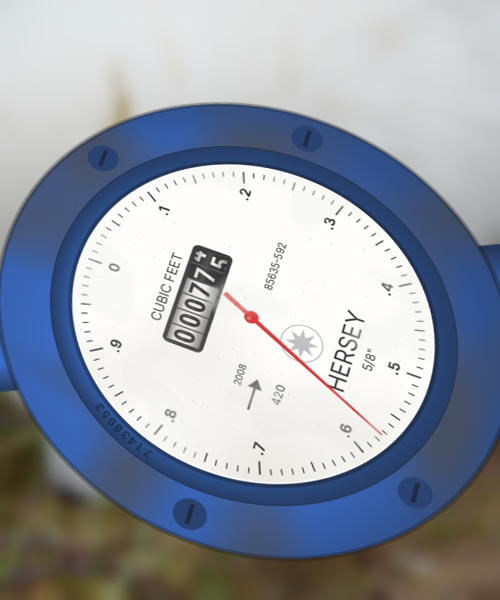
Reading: 774.57 ft³
